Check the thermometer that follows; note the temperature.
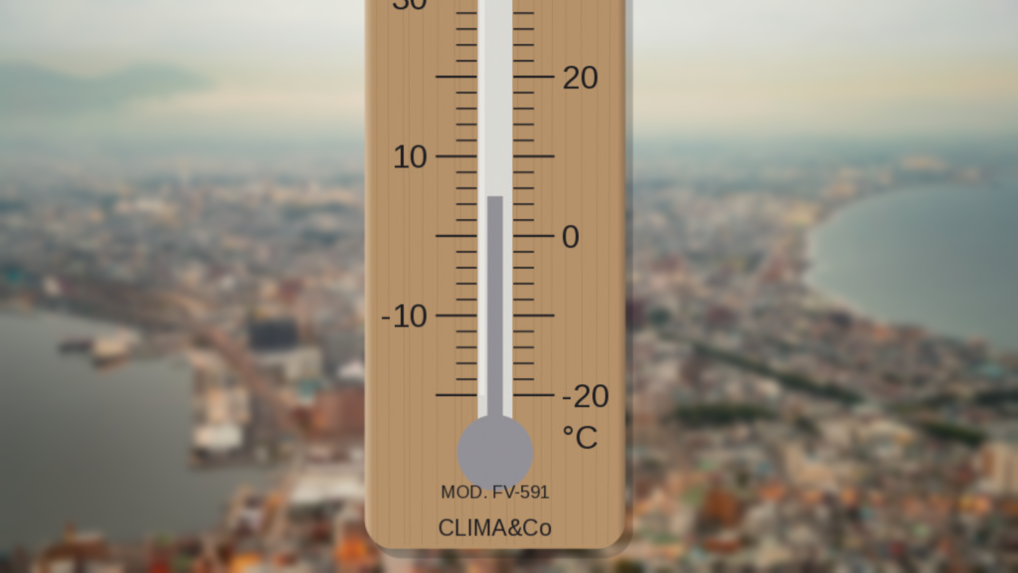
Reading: 5 °C
